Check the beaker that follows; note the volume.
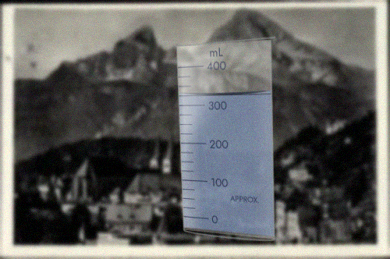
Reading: 325 mL
